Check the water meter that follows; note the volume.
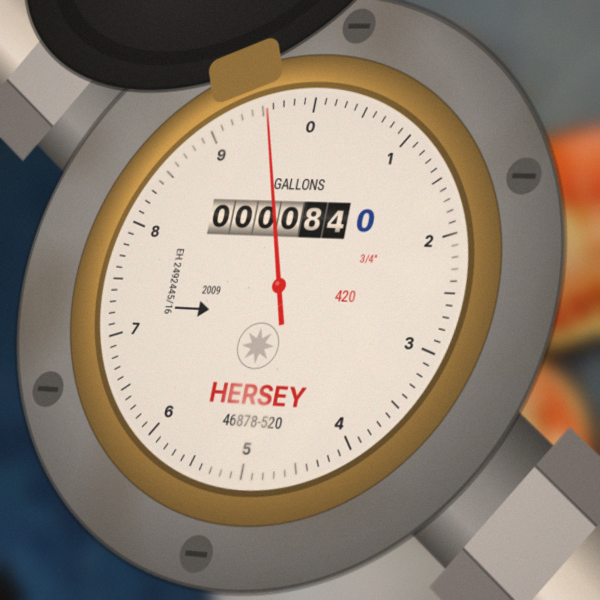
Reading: 839.5 gal
